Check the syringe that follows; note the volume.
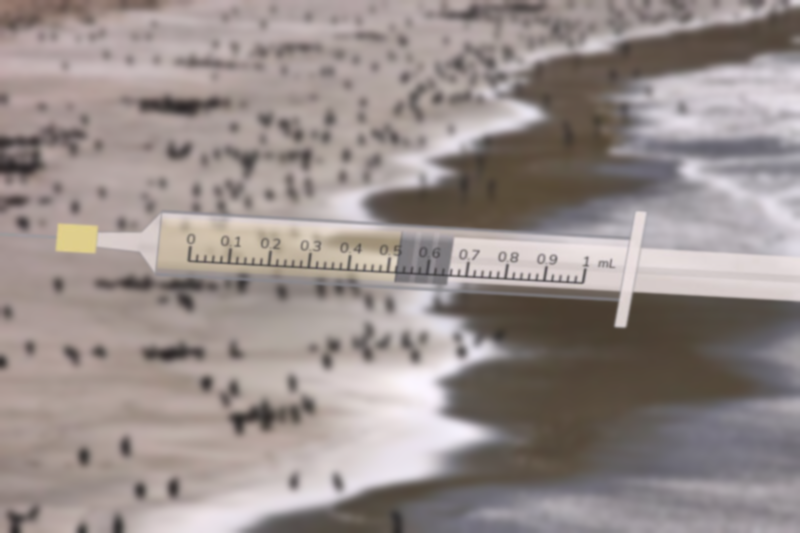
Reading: 0.52 mL
